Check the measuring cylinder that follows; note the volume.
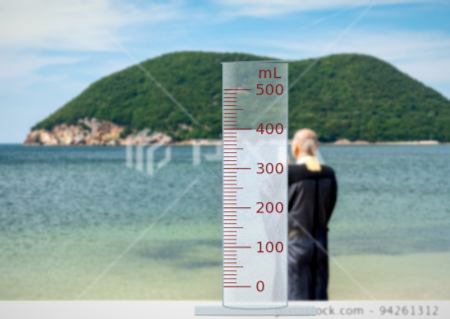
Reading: 400 mL
